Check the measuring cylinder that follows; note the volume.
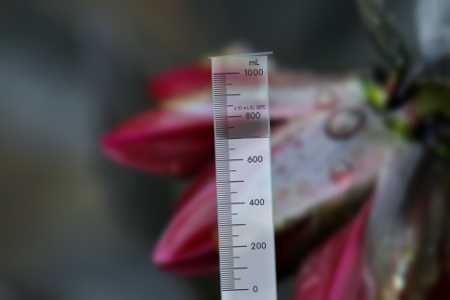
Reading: 700 mL
